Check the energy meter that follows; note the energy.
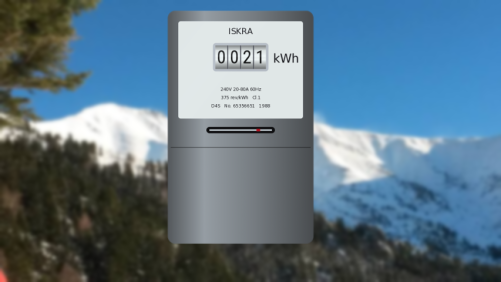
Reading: 21 kWh
